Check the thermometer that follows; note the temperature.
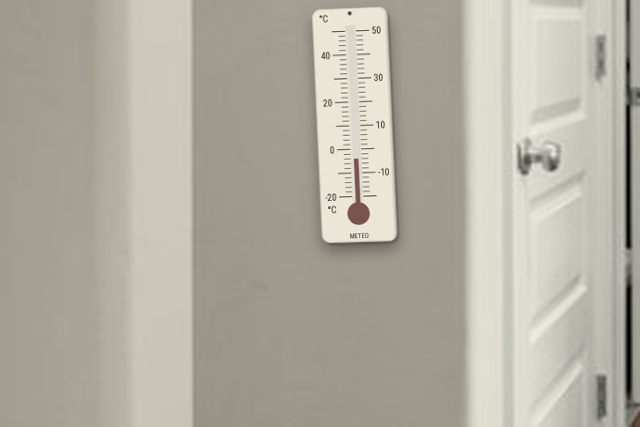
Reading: -4 °C
